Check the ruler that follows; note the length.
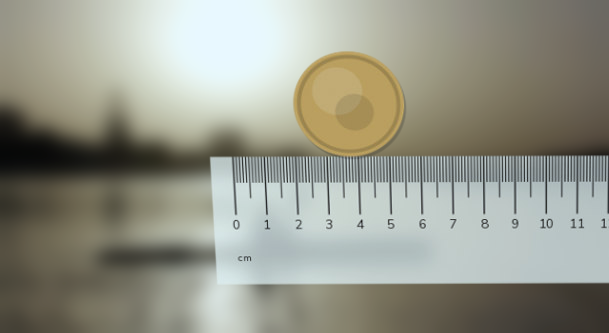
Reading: 3.5 cm
